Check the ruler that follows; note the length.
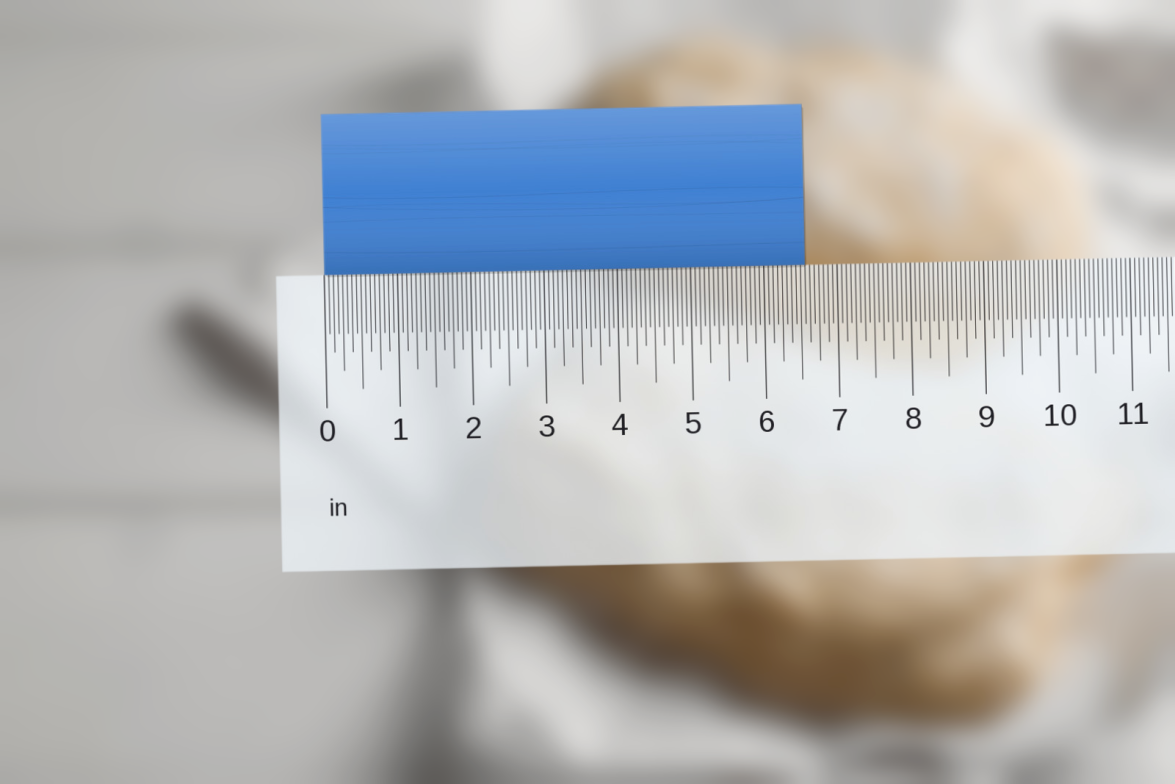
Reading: 6.5625 in
